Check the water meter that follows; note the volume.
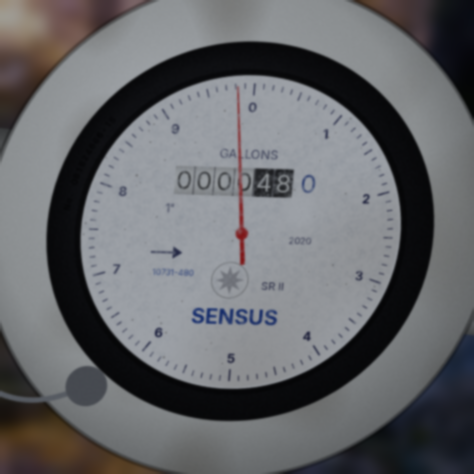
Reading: 479.8 gal
